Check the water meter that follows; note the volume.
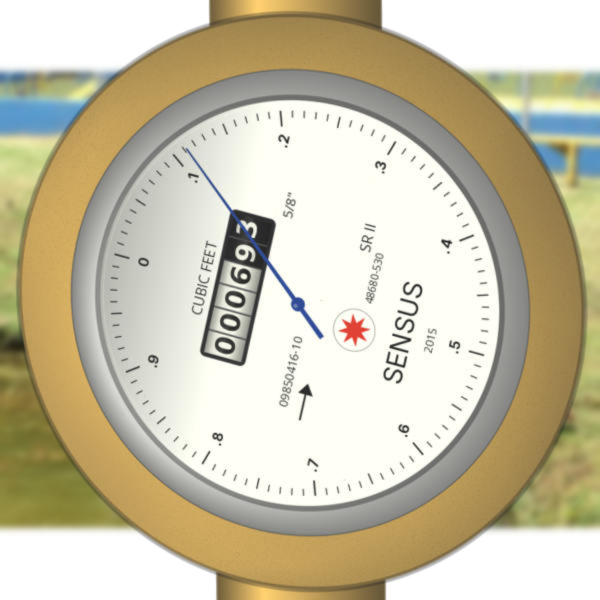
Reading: 693.11 ft³
